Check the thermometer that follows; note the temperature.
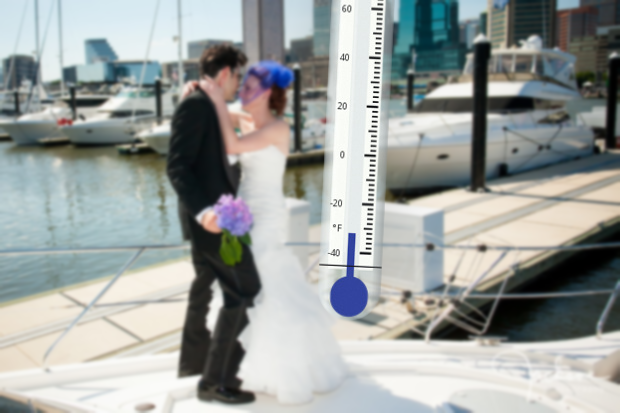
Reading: -32 °F
